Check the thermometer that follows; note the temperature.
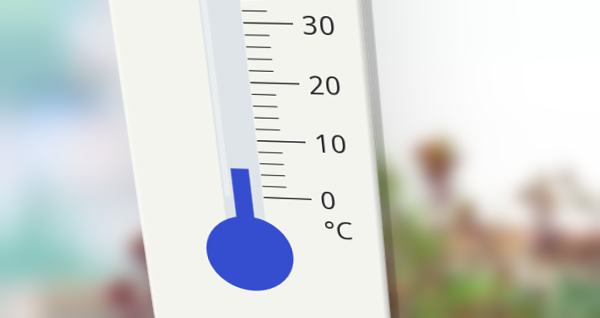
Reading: 5 °C
